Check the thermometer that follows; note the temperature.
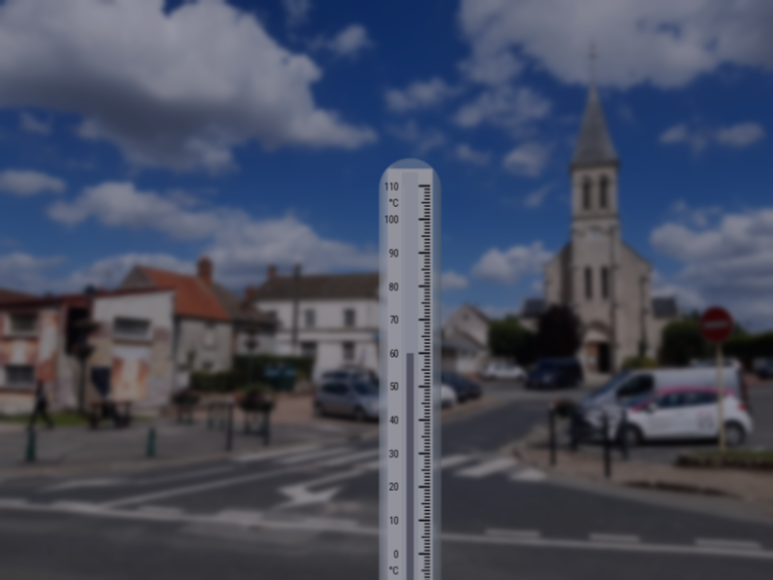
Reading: 60 °C
